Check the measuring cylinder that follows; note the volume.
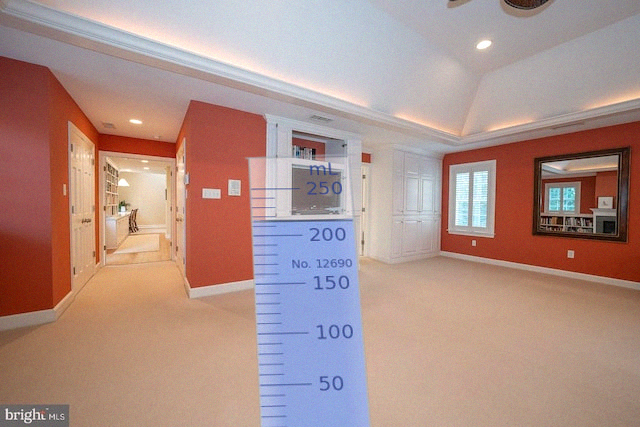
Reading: 215 mL
